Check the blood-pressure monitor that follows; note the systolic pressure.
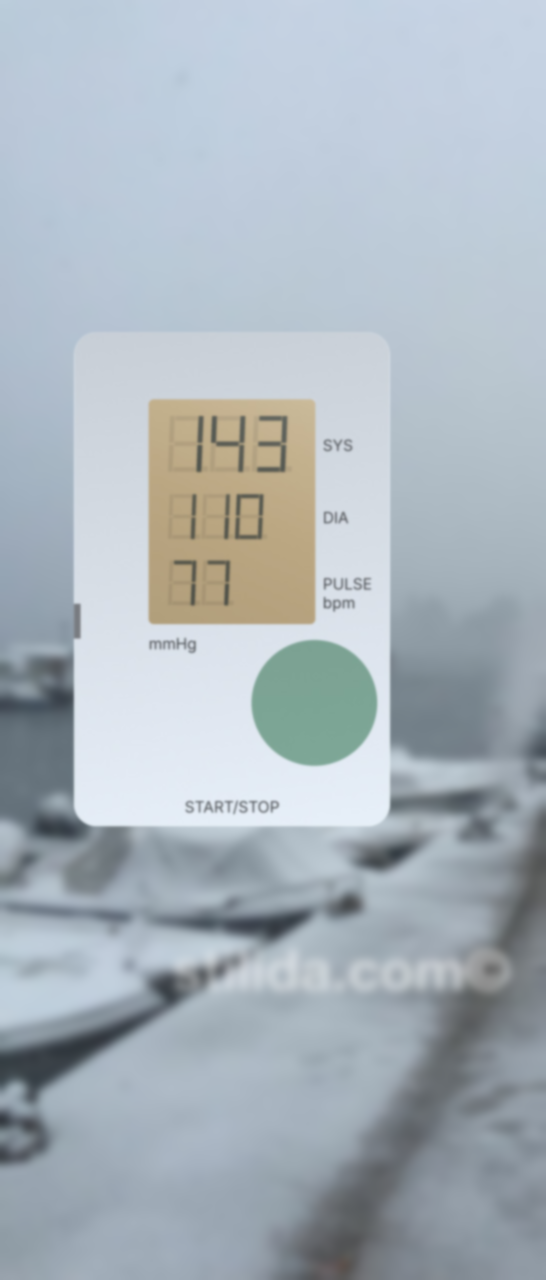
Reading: 143 mmHg
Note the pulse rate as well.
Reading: 77 bpm
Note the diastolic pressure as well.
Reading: 110 mmHg
